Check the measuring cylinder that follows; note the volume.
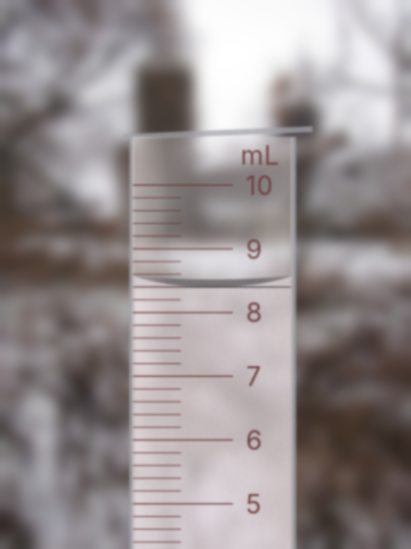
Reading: 8.4 mL
